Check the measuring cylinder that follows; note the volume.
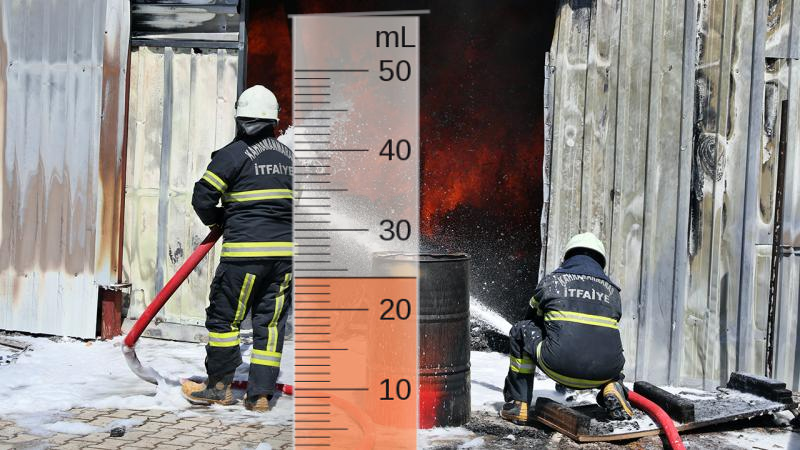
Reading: 24 mL
